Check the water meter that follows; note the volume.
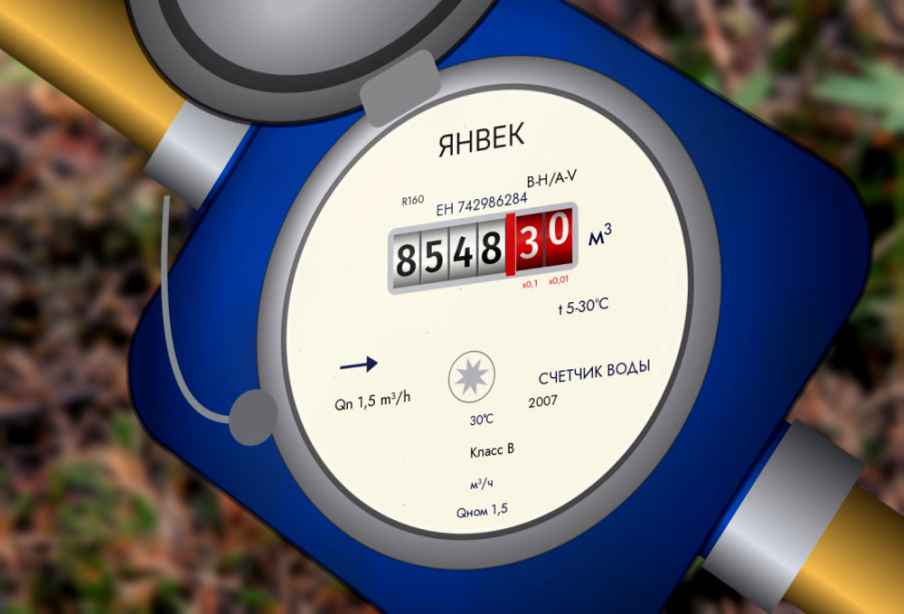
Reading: 8548.30 m³
